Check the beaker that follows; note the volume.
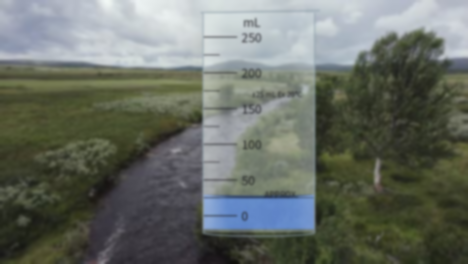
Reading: 25 mL
